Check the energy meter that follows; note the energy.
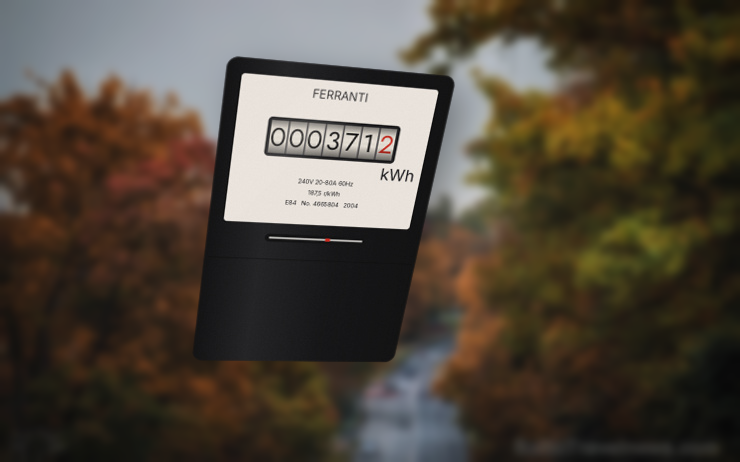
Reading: 371.2 kWh
